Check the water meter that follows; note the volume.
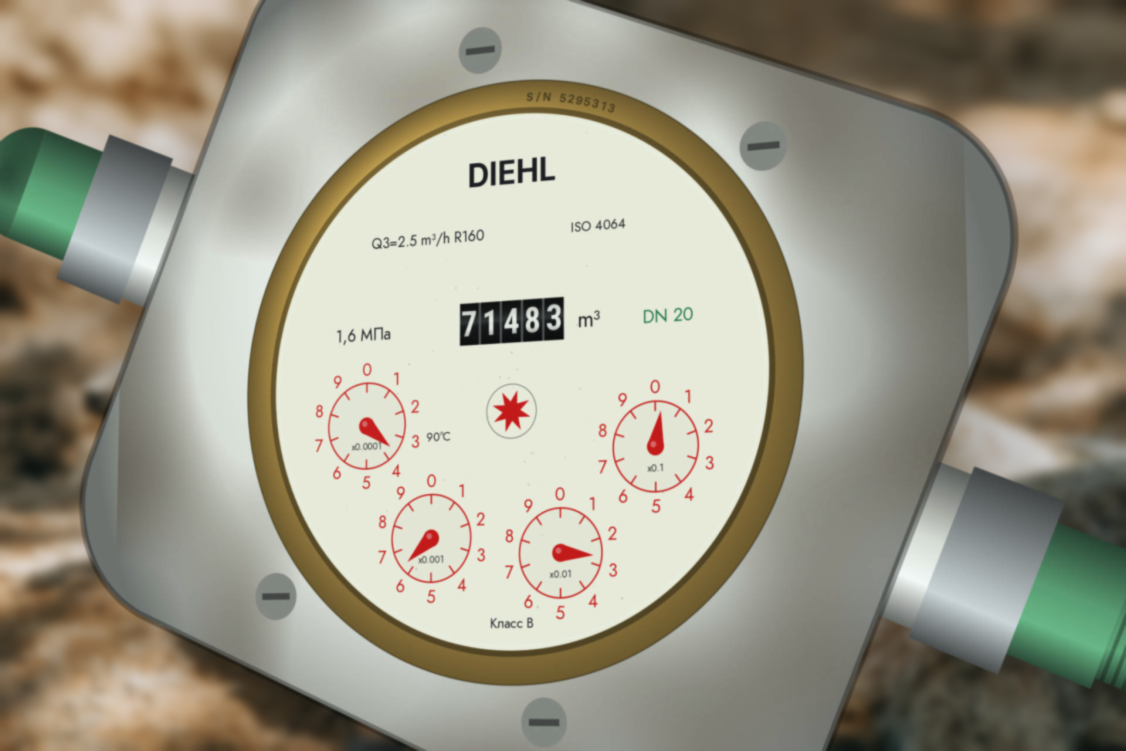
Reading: 71483.0263 m³
